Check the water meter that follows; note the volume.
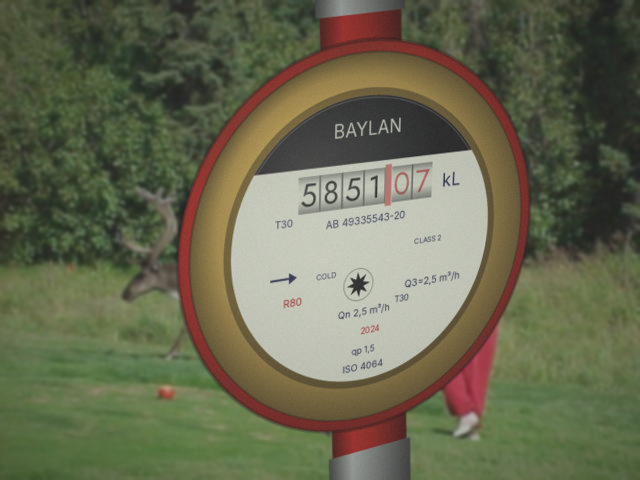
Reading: 5851.07 kL
